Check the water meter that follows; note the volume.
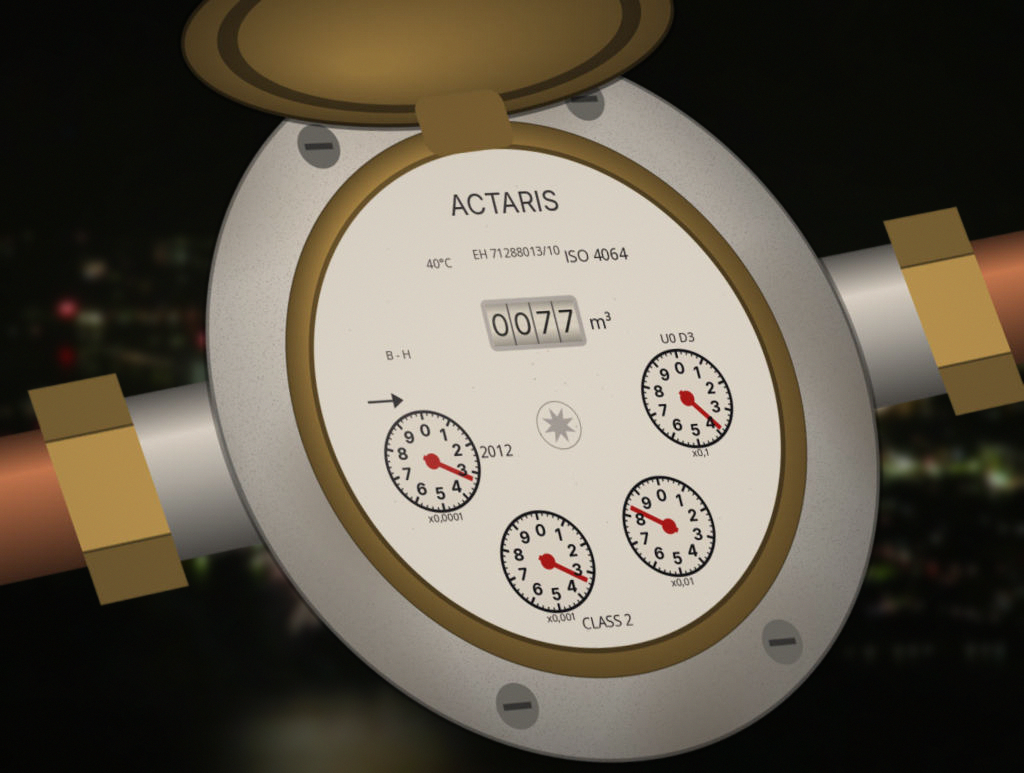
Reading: 77.3833 m³
